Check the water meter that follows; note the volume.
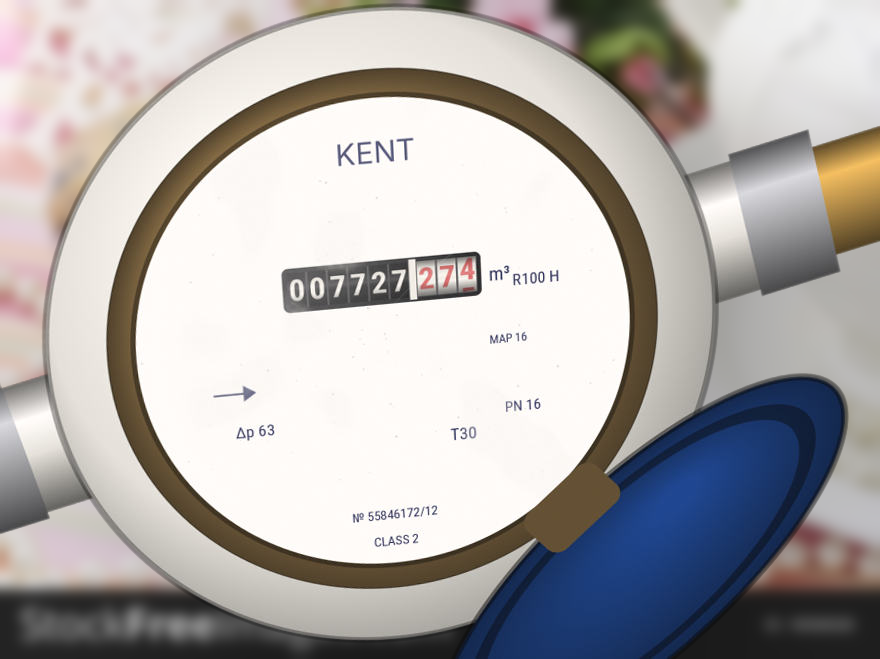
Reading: 7727.274 m³
